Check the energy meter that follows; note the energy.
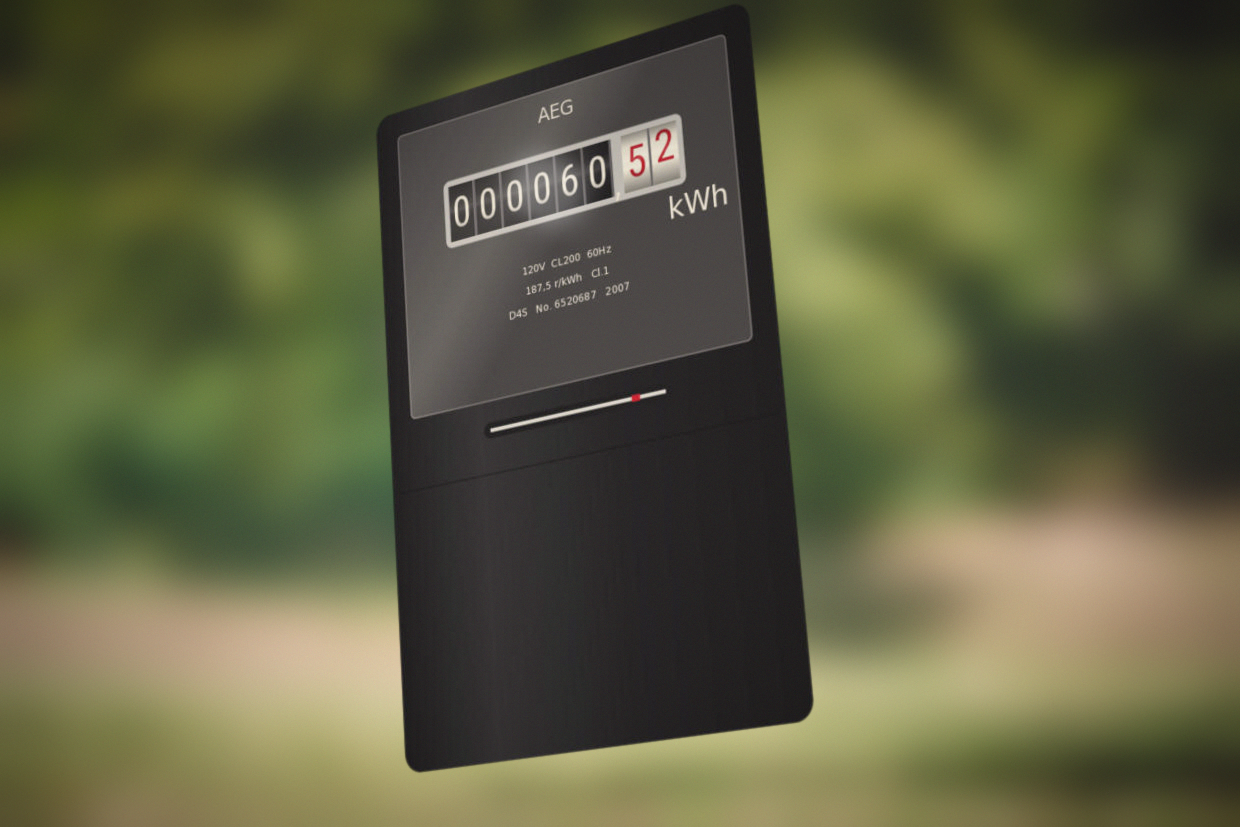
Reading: 60.52 kWh
